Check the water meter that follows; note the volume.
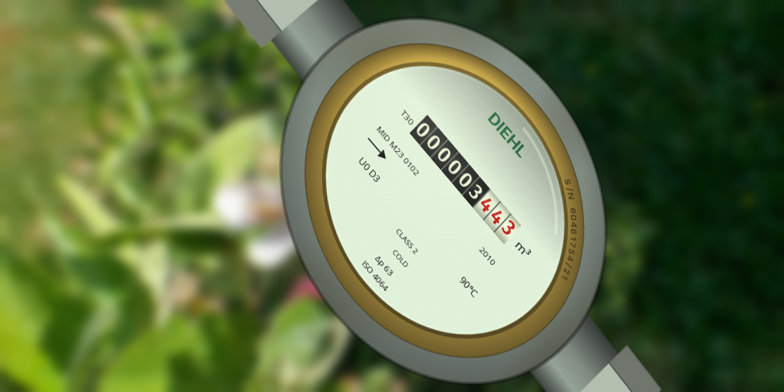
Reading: 3.443 m³
